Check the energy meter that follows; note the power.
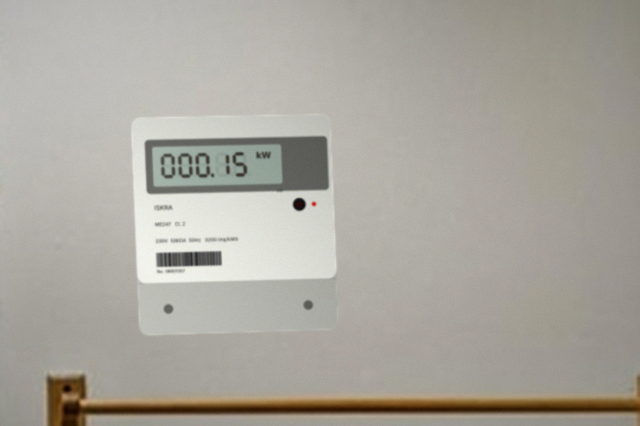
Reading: 0.15 kW
